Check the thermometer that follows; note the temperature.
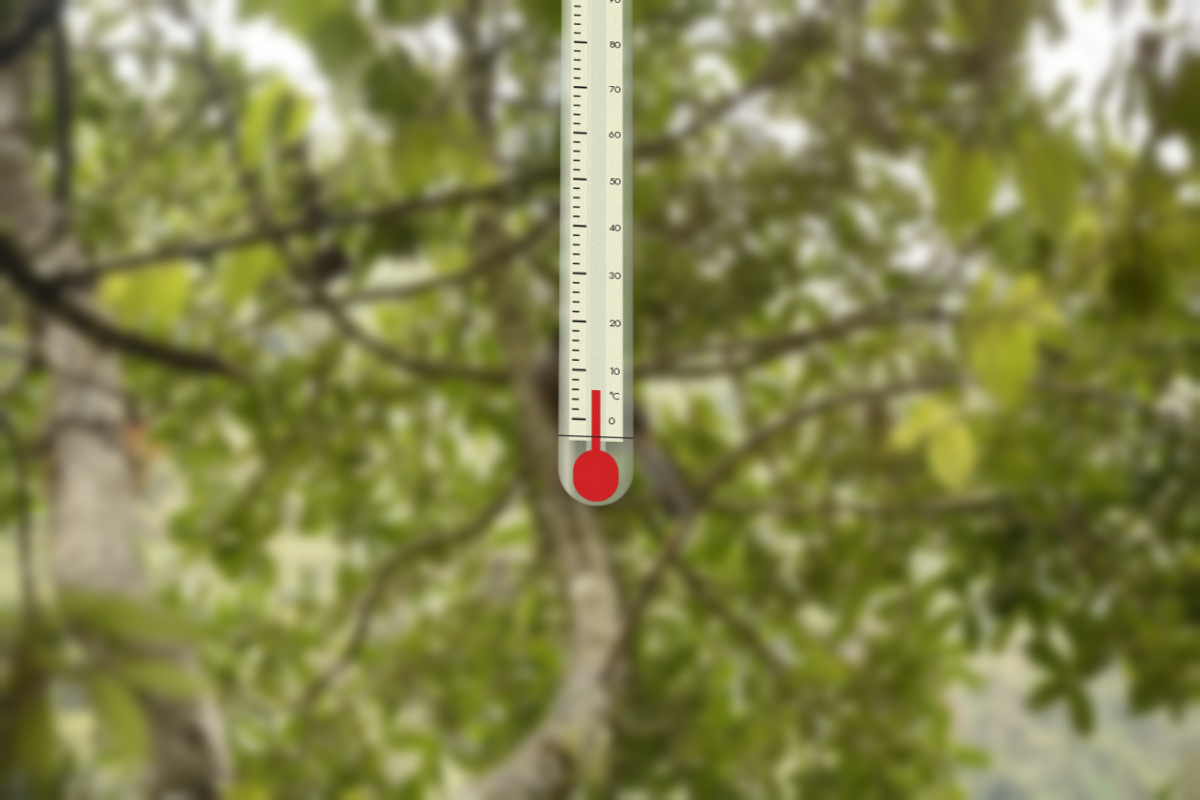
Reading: 6 °C
